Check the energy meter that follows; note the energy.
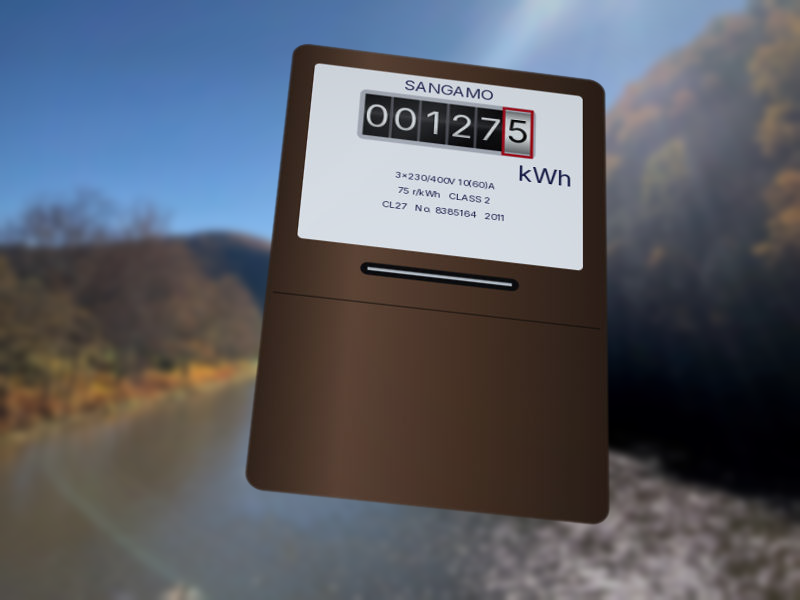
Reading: 127.5 kWh
